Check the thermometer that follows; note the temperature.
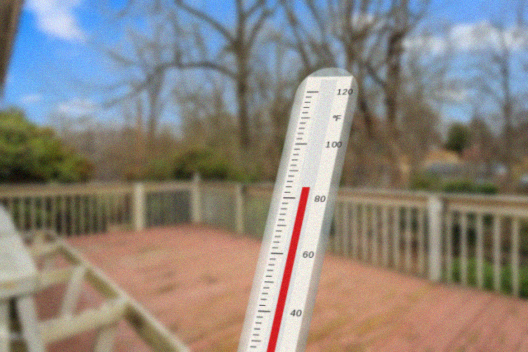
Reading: 84 °F
